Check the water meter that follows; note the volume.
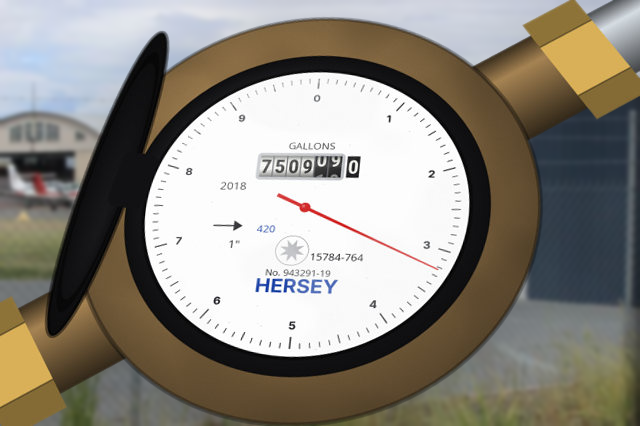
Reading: 7509093.2 gal
